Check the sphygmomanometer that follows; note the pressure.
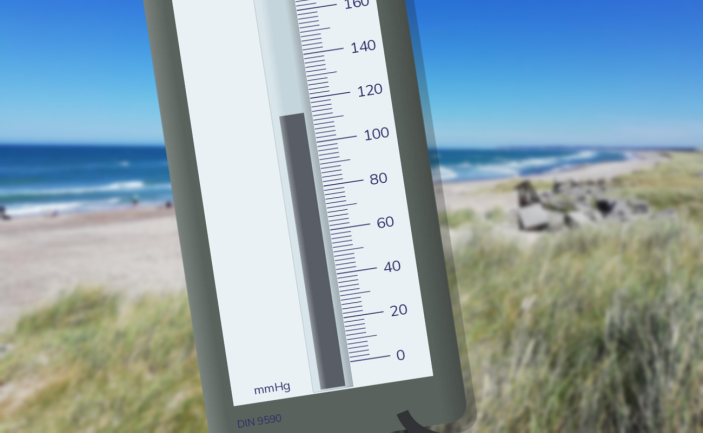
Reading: 114 mmHg
